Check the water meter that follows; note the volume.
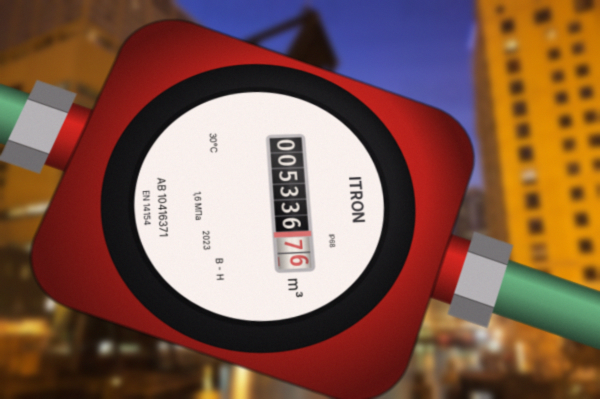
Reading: 5336.76 m³
